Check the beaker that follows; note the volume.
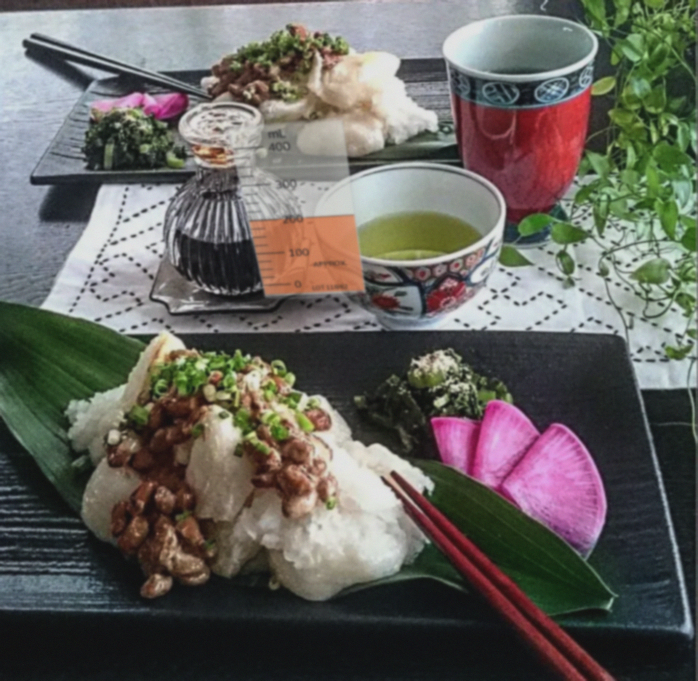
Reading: 200 mL
